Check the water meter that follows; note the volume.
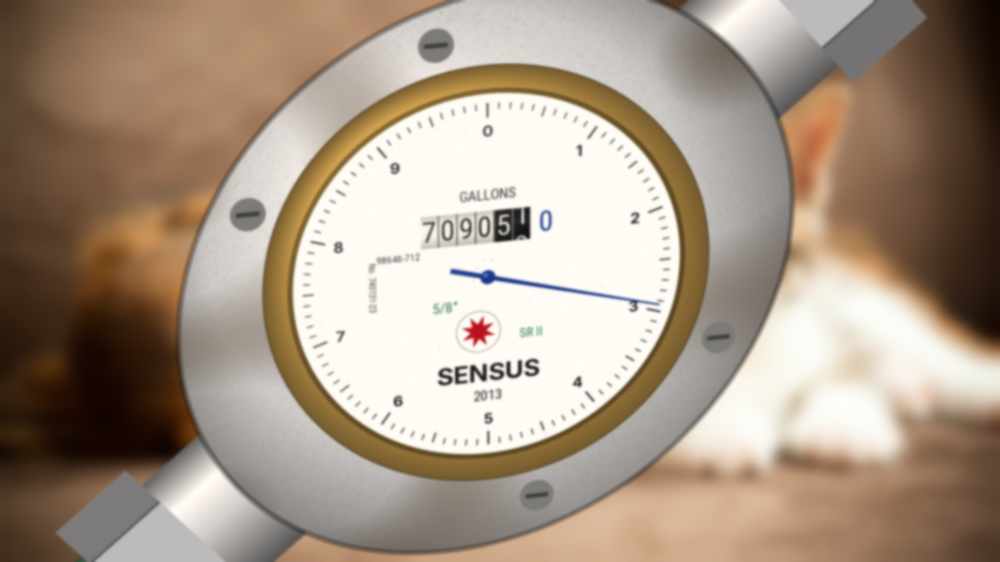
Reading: 7090512.9 gal
